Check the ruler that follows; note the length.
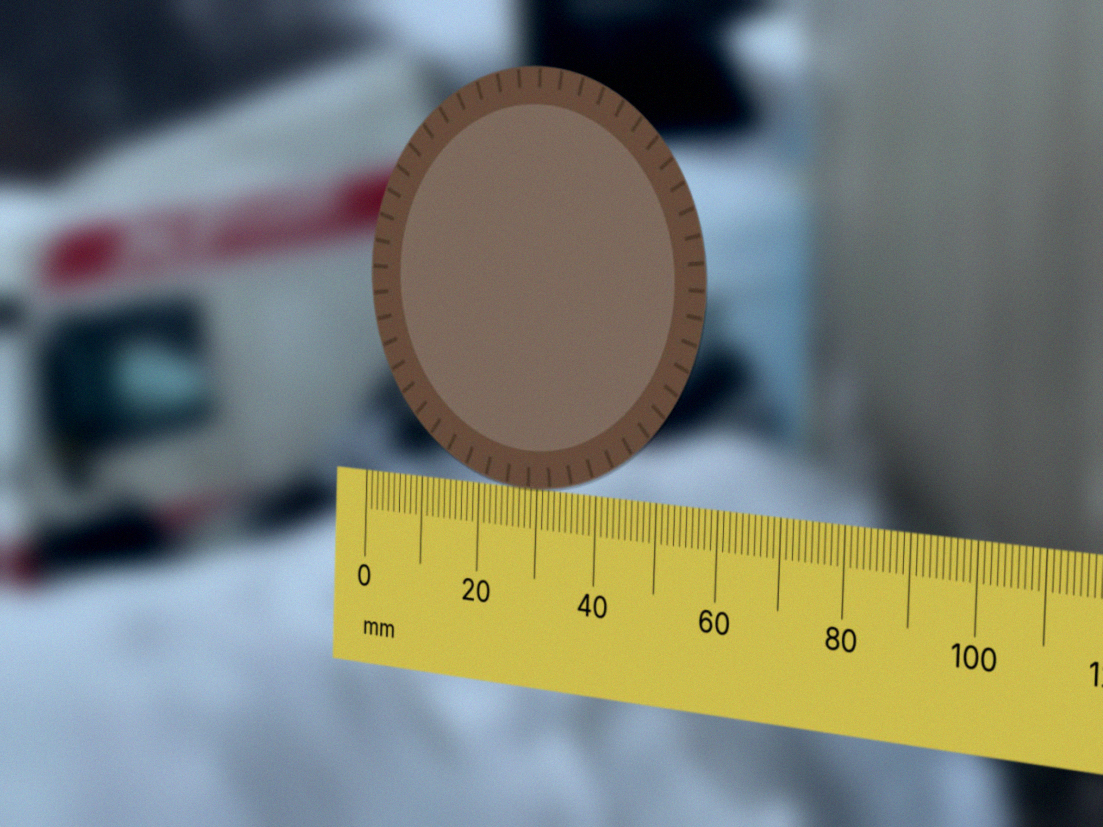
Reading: 57 mm
